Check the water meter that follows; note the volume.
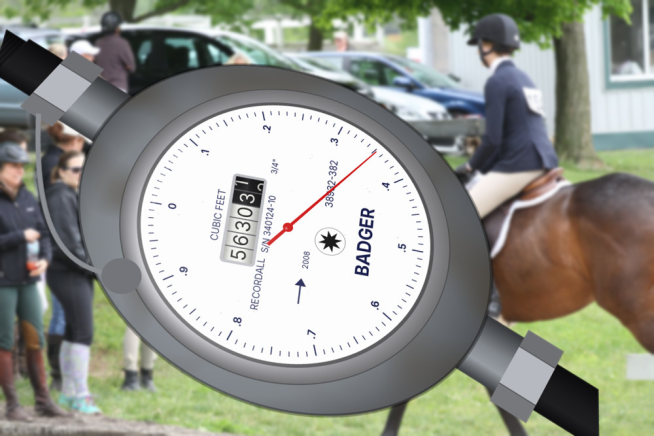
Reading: 563031.35 ft³
